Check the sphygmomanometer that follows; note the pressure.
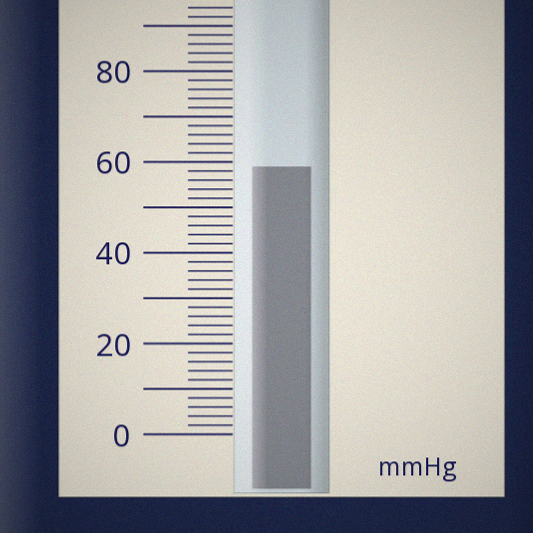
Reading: 59 mmHg
